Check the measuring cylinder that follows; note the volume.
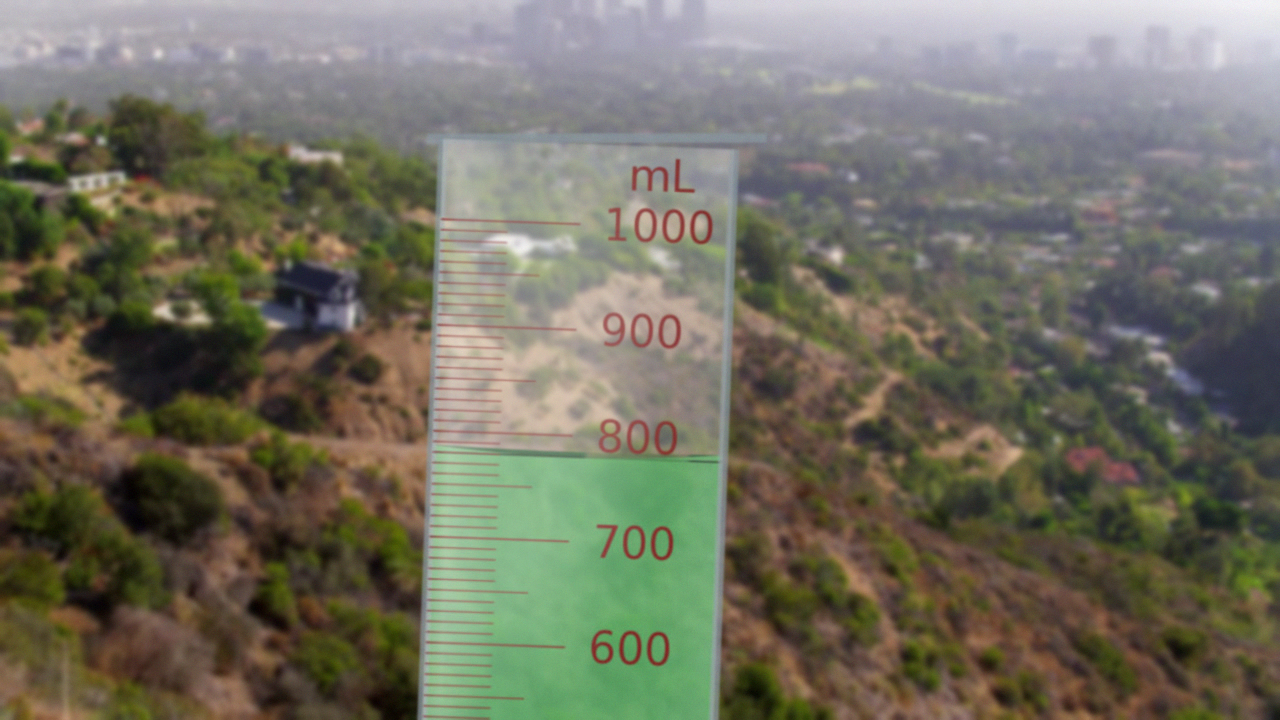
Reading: 780 mL
